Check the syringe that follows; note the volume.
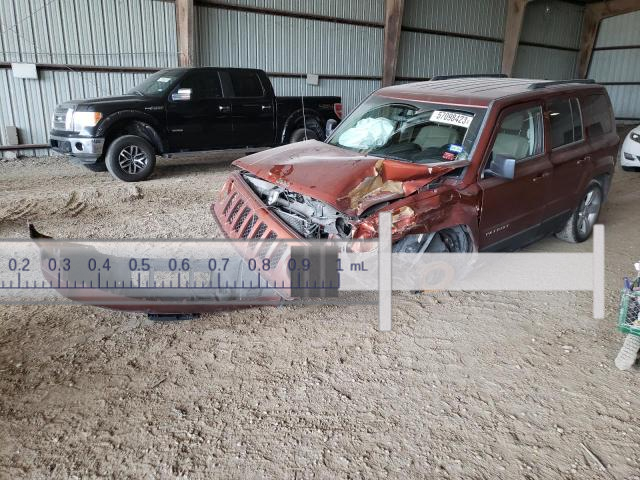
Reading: 0.88 mL
